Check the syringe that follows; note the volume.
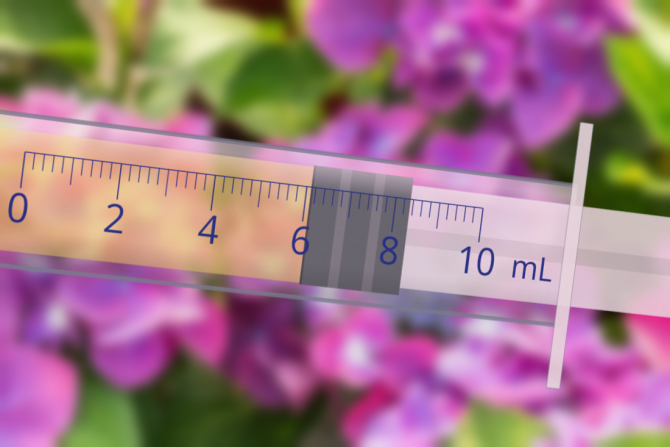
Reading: 6.1 mL
